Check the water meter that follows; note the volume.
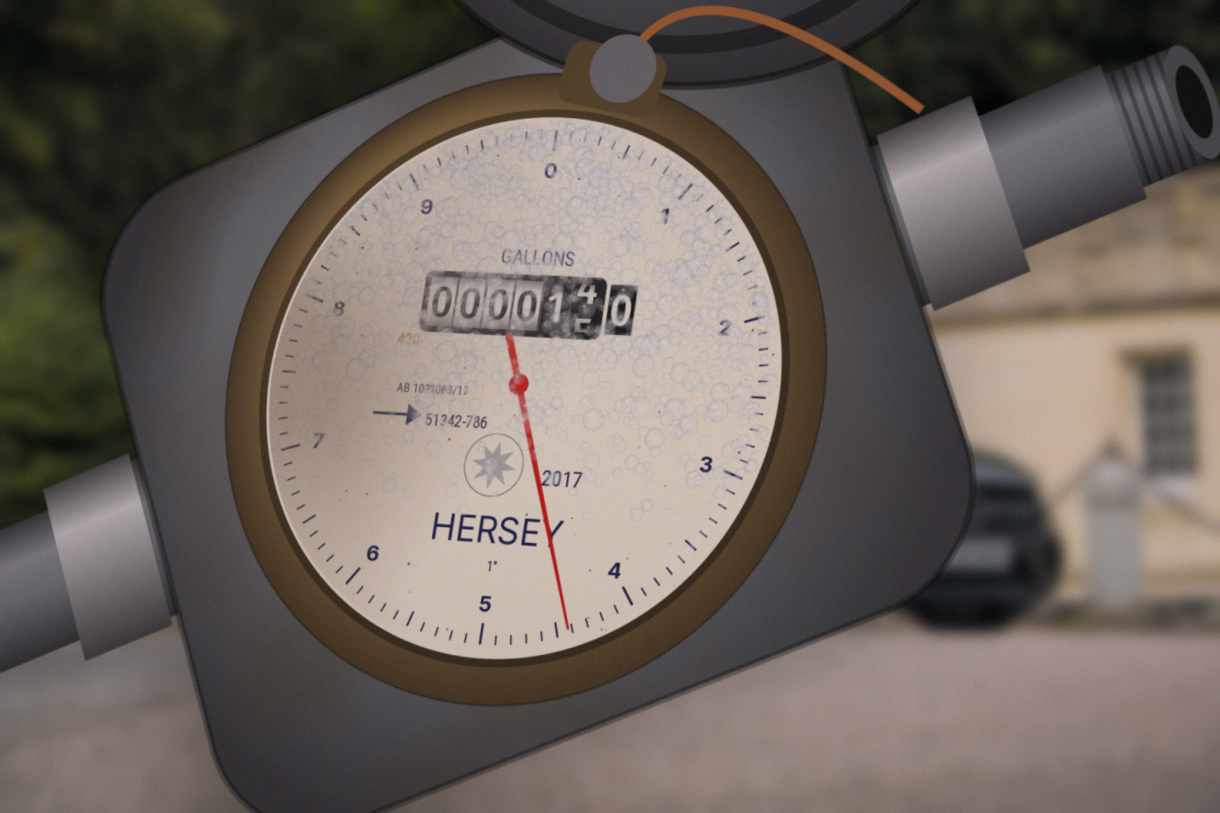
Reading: 144.4 gal
